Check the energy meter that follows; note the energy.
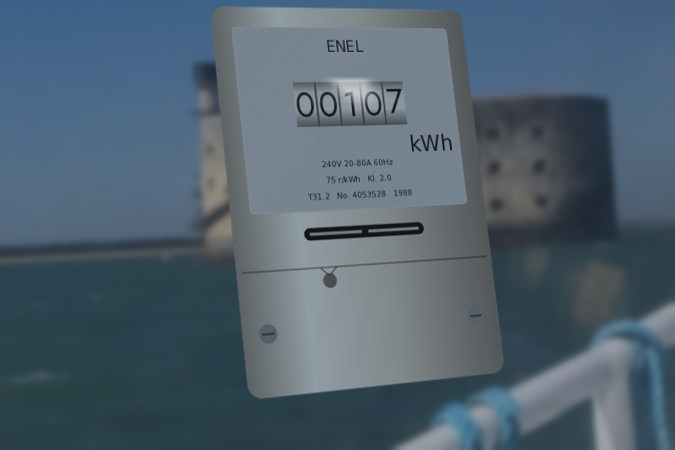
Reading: 107 kWh
